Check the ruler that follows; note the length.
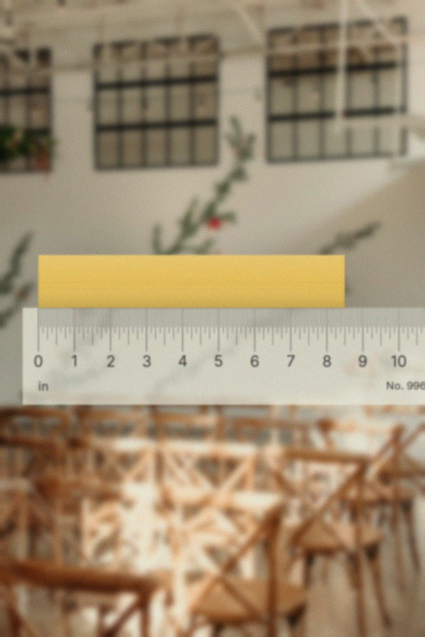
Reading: 8.5 in
